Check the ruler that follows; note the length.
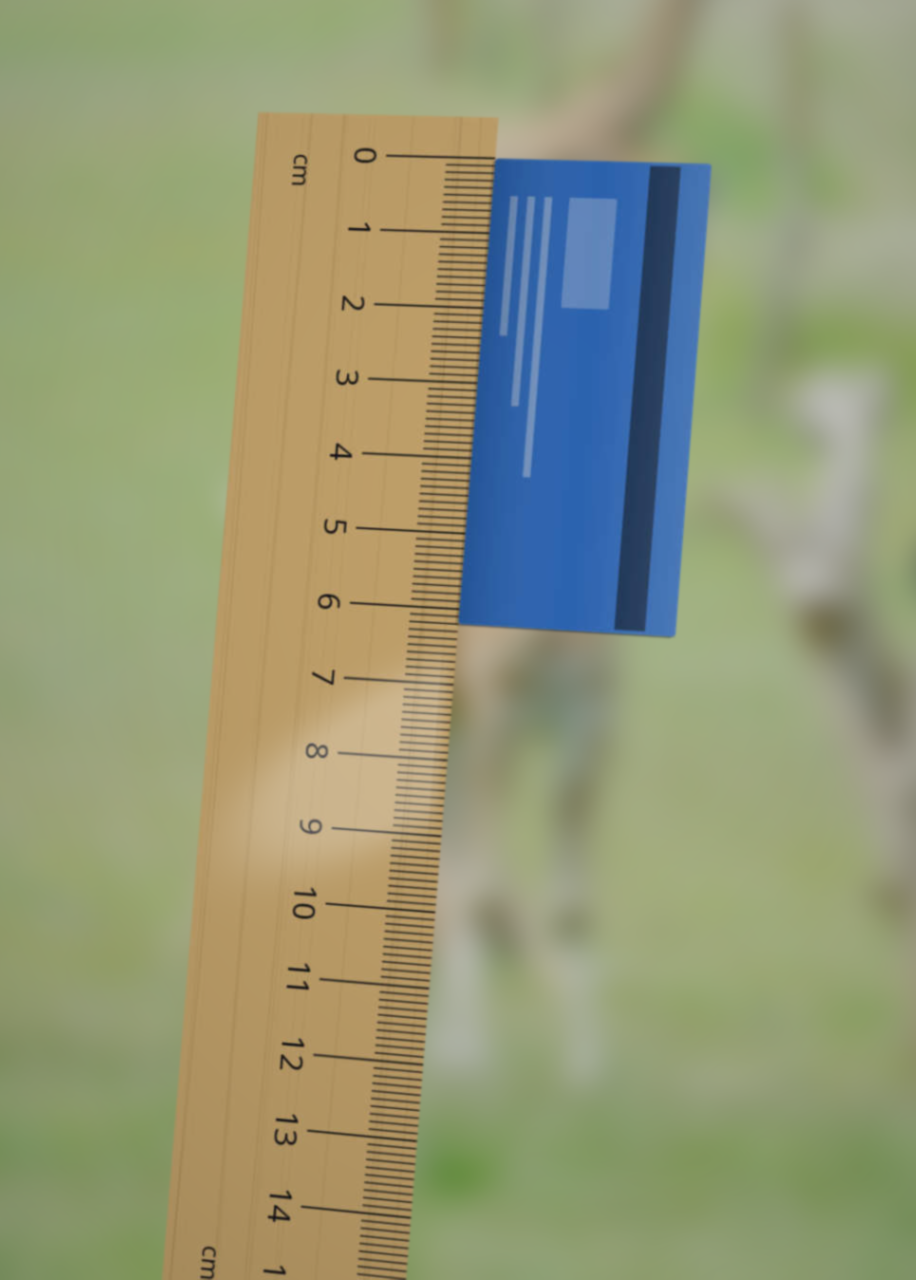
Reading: 6.2 cm
